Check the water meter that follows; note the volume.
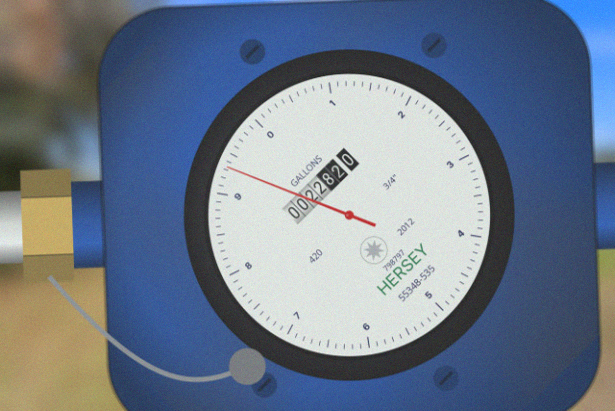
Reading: 22819.3 gal
